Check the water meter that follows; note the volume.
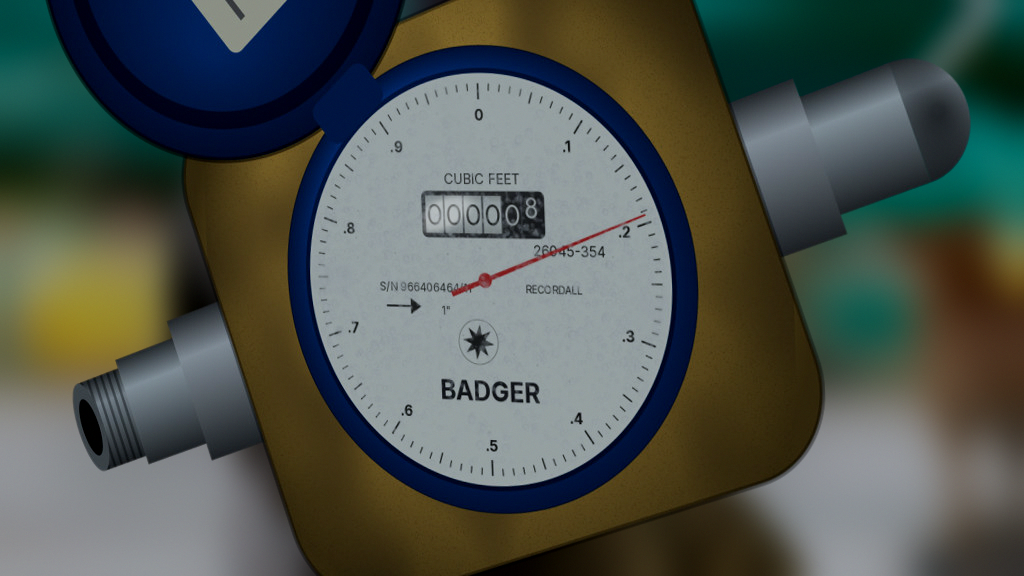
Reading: 8.19 ft³
